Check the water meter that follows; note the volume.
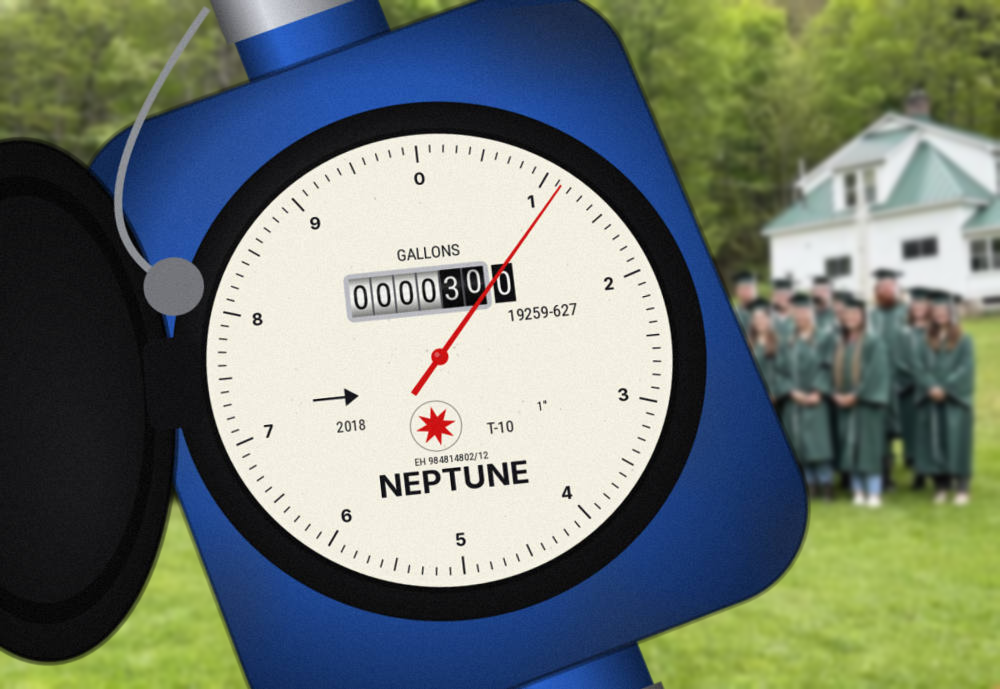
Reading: 301.1 gal
